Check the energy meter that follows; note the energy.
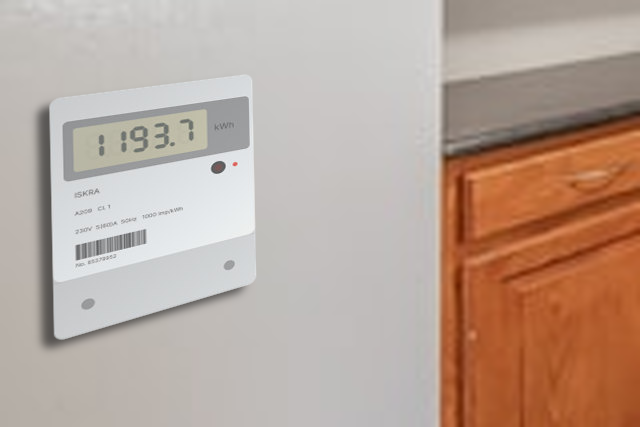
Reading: 1193.7 kWh
